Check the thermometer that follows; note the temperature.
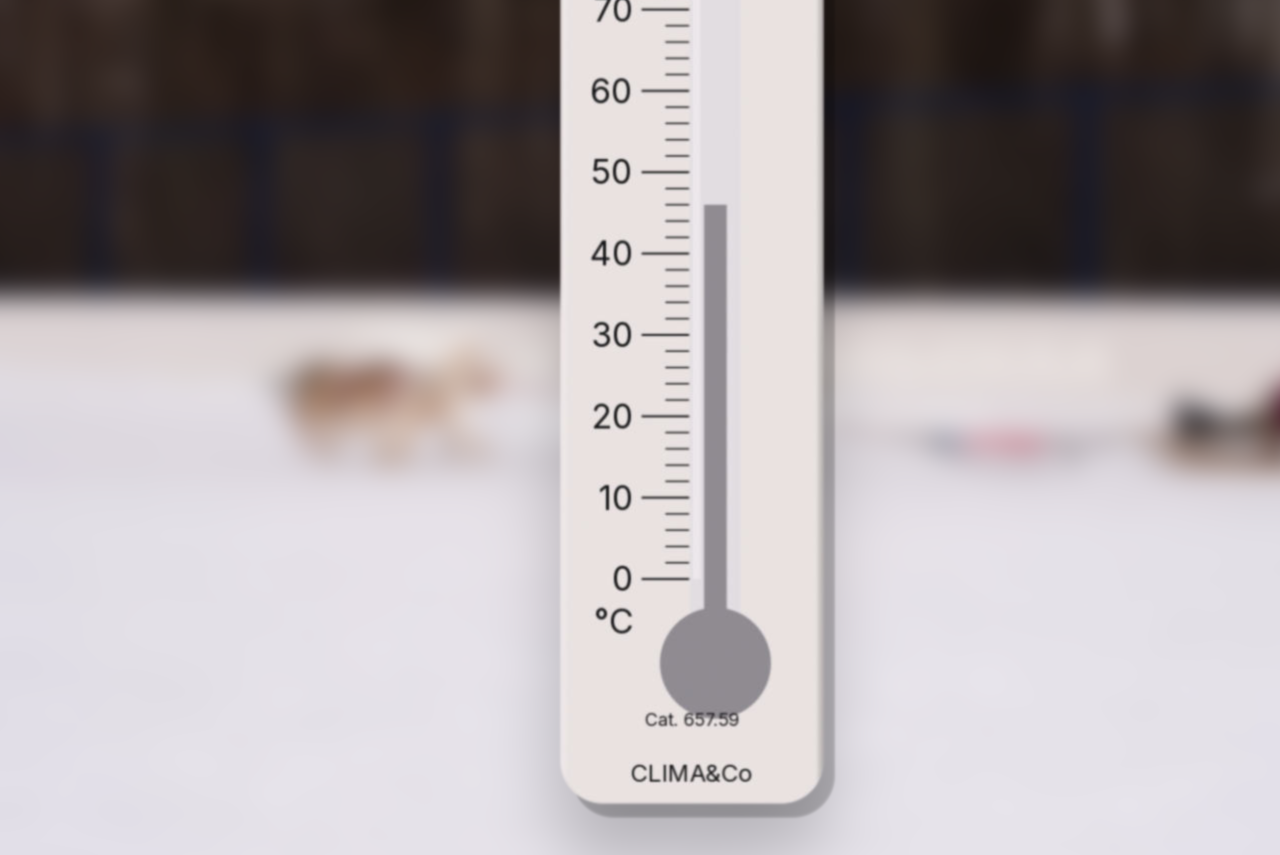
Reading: 46 °C
